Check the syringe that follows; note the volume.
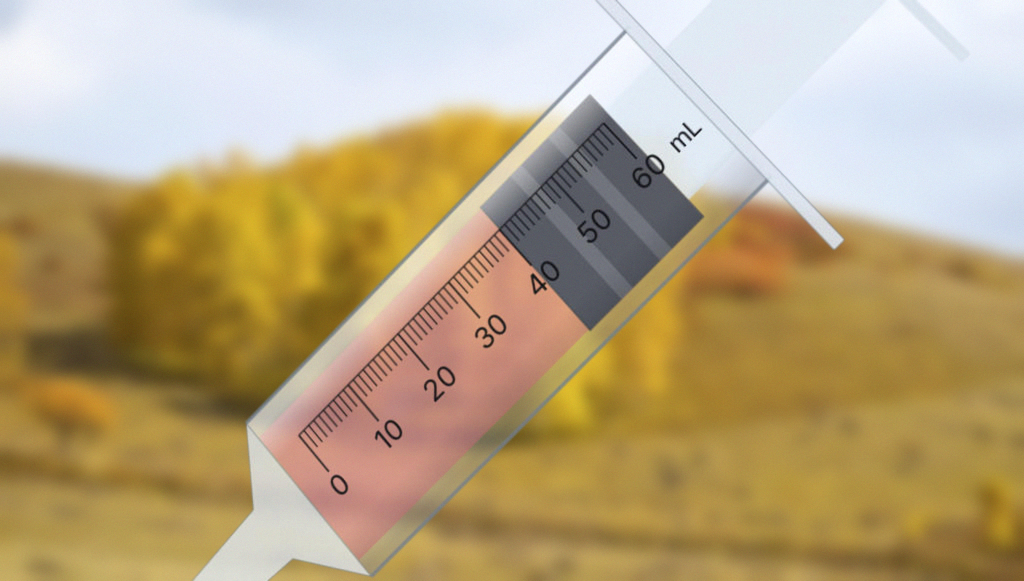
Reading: 40 mL
